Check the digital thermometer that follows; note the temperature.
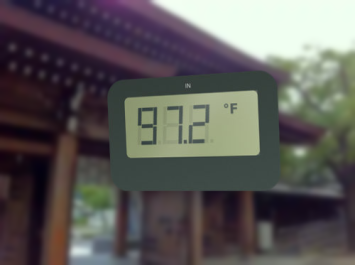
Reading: 97.2 °F
